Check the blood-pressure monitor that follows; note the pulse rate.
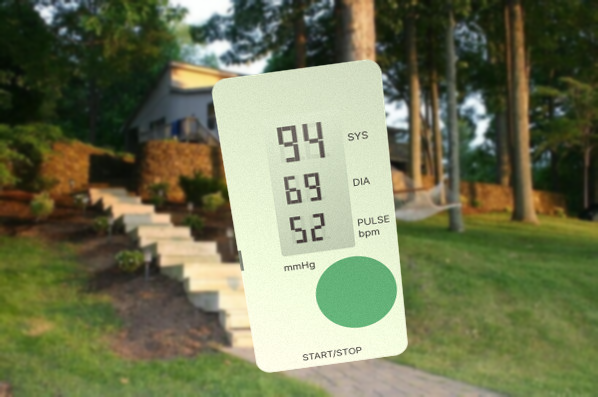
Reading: 52 bpm
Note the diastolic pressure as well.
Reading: 69 mmHg
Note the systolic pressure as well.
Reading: 94 mmHg
